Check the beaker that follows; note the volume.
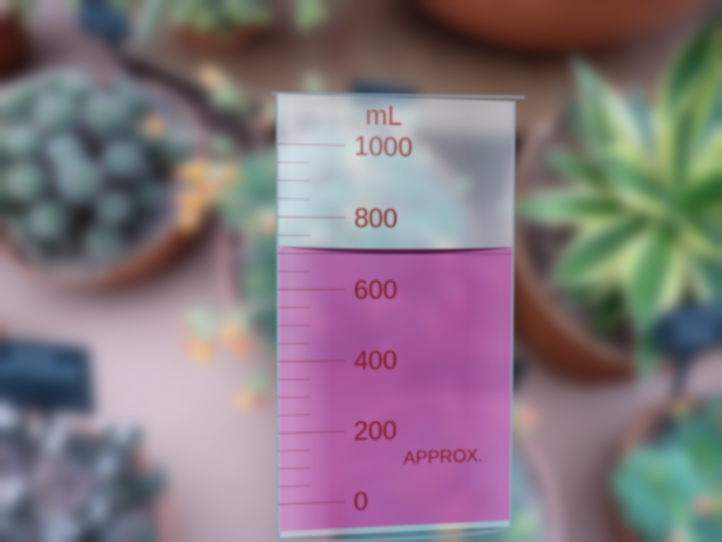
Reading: 700 mL
